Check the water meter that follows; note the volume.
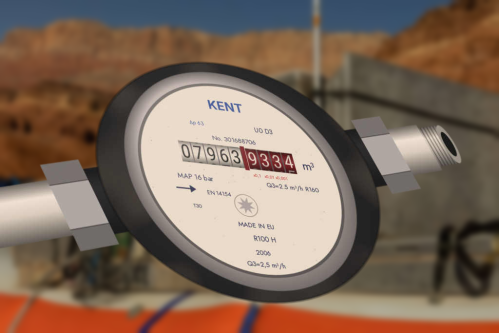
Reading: 7963.9334 m³
